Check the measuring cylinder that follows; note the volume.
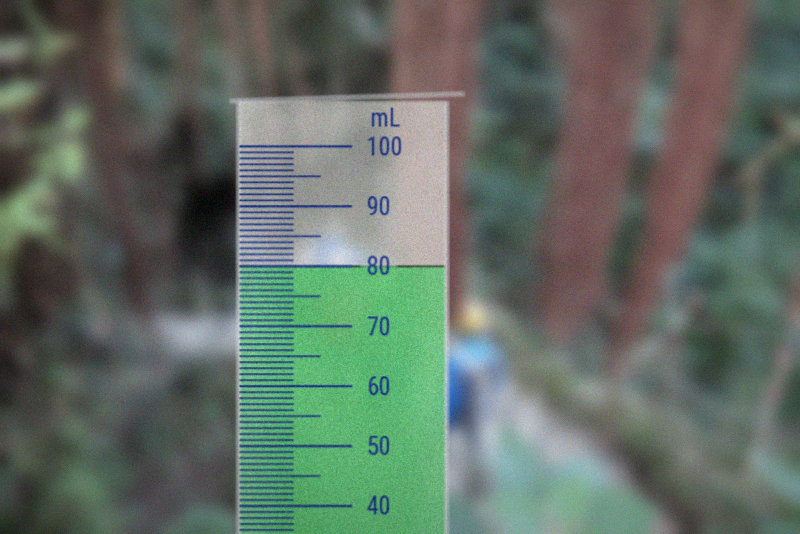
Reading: 80 mL
